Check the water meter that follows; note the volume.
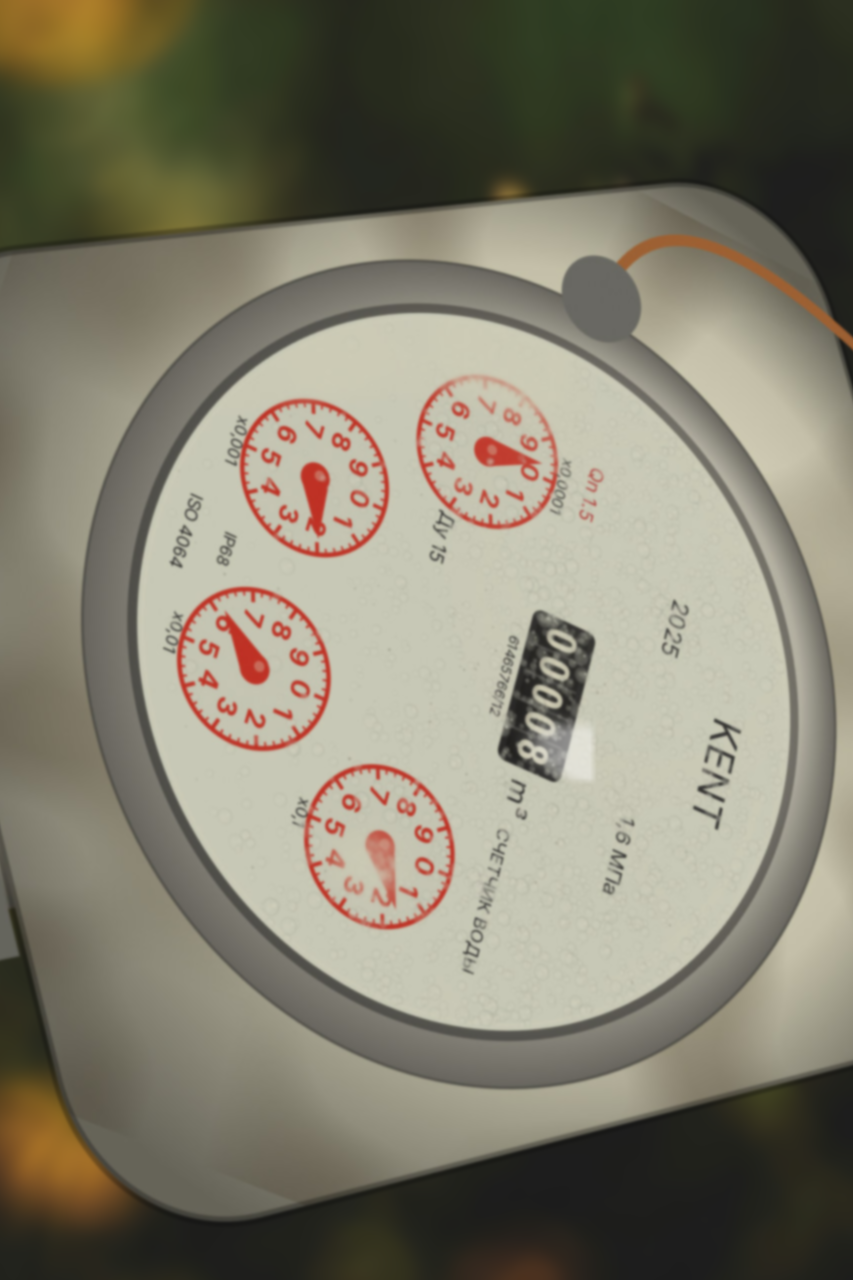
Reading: 8.1619 m³
